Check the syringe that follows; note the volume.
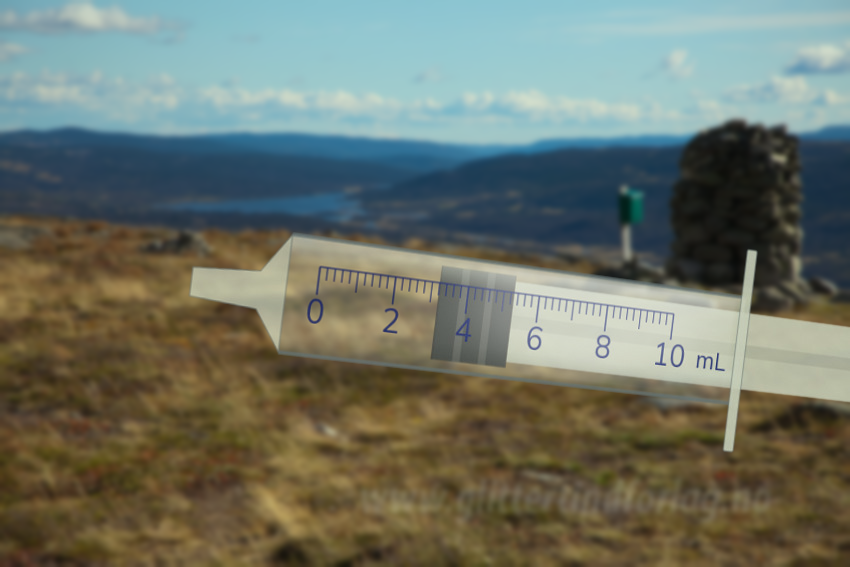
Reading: 3.2 mL
